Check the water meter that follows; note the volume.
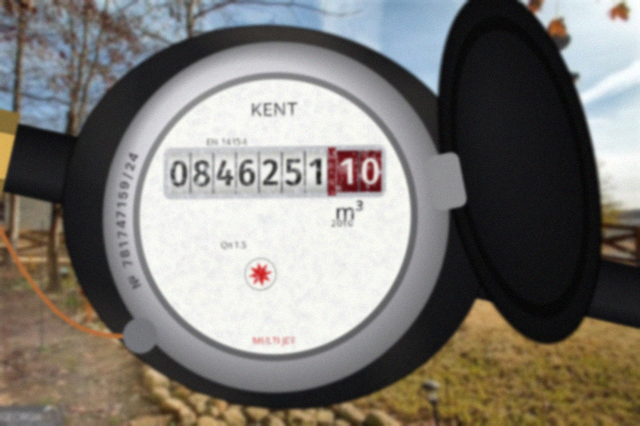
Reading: 846251.10 m³
